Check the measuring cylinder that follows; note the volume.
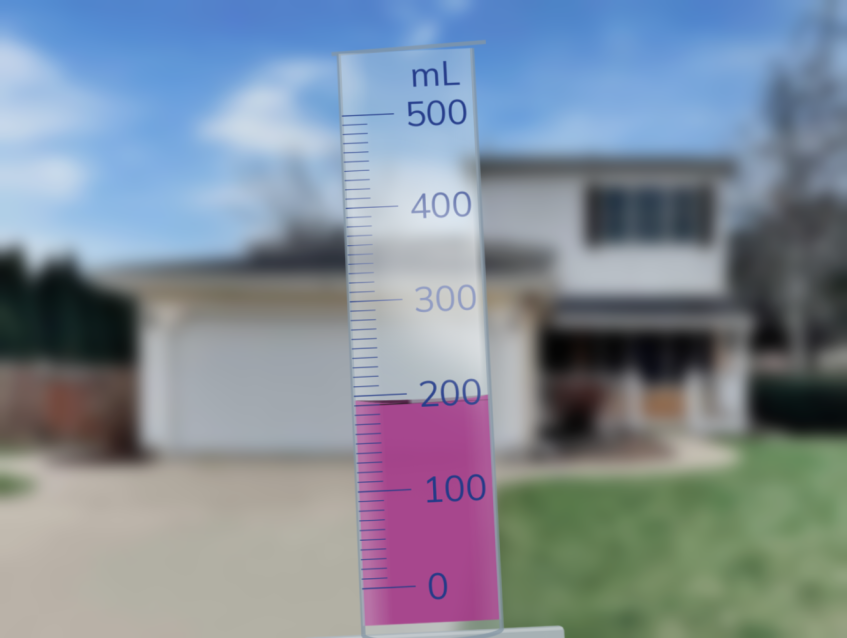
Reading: 190 mL
